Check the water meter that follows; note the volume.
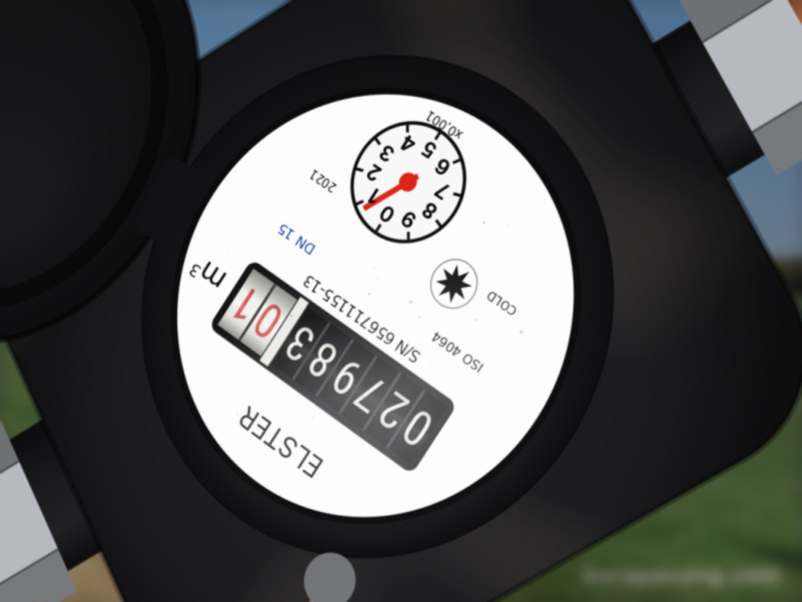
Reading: 27983.010 m³
